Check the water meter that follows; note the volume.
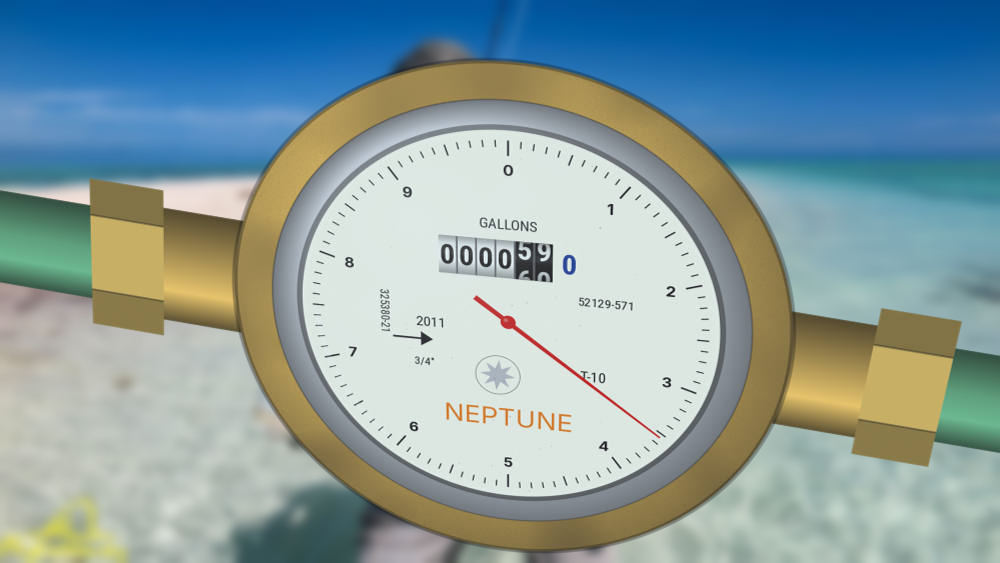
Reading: 593.5 gal
